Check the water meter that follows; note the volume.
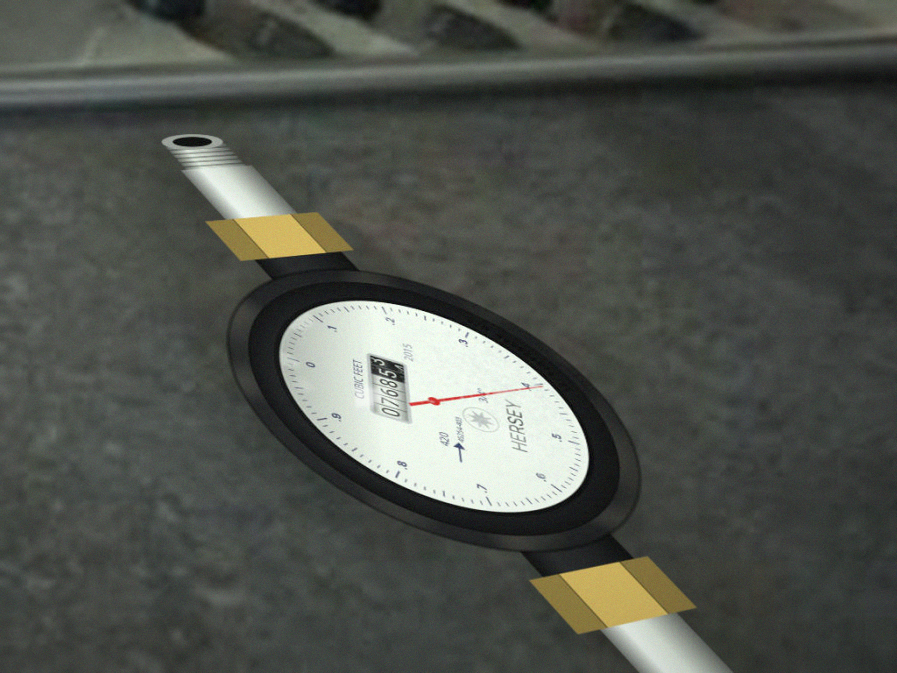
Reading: 76853.40 ft³
